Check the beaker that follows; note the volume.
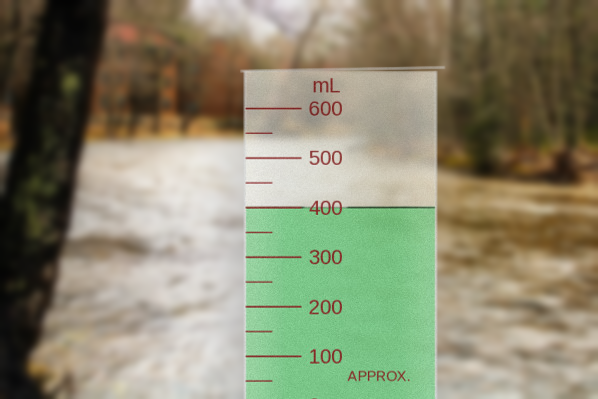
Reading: 400 mL
